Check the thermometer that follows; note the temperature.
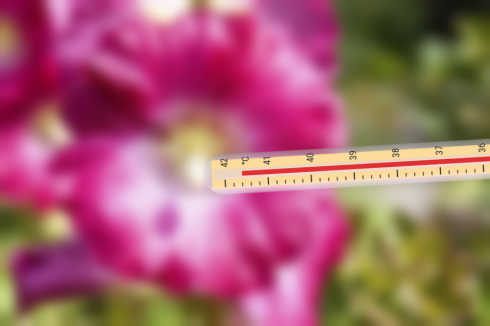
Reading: 41.6 °C
